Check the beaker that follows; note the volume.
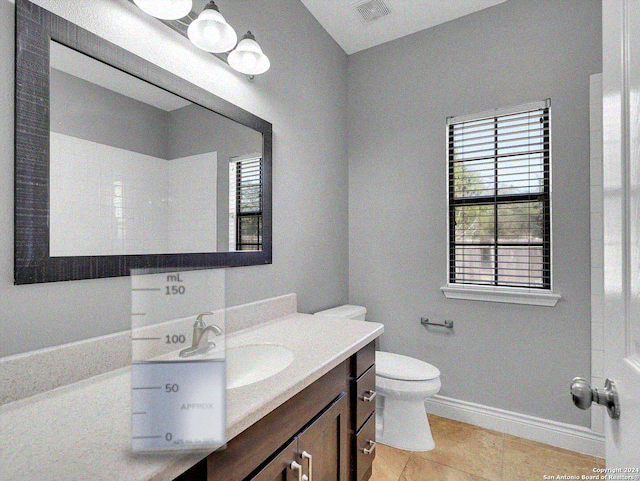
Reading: 75 mL
